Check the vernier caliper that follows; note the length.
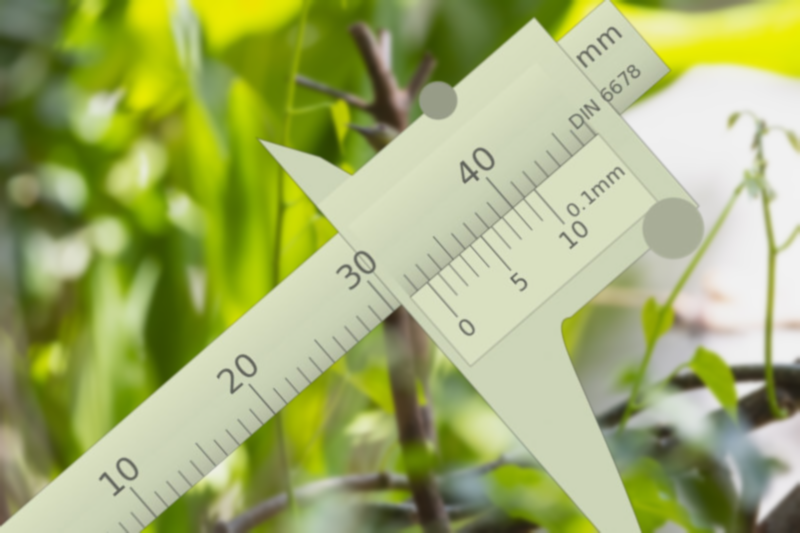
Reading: 32.8 mm
